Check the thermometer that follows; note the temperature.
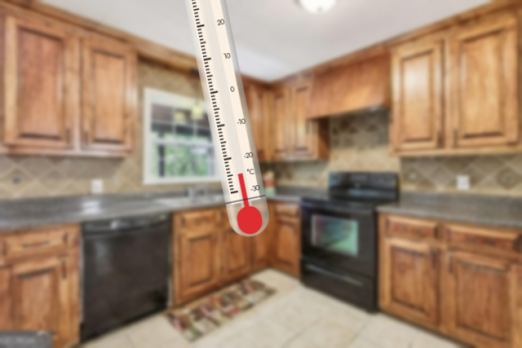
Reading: -25 °C
